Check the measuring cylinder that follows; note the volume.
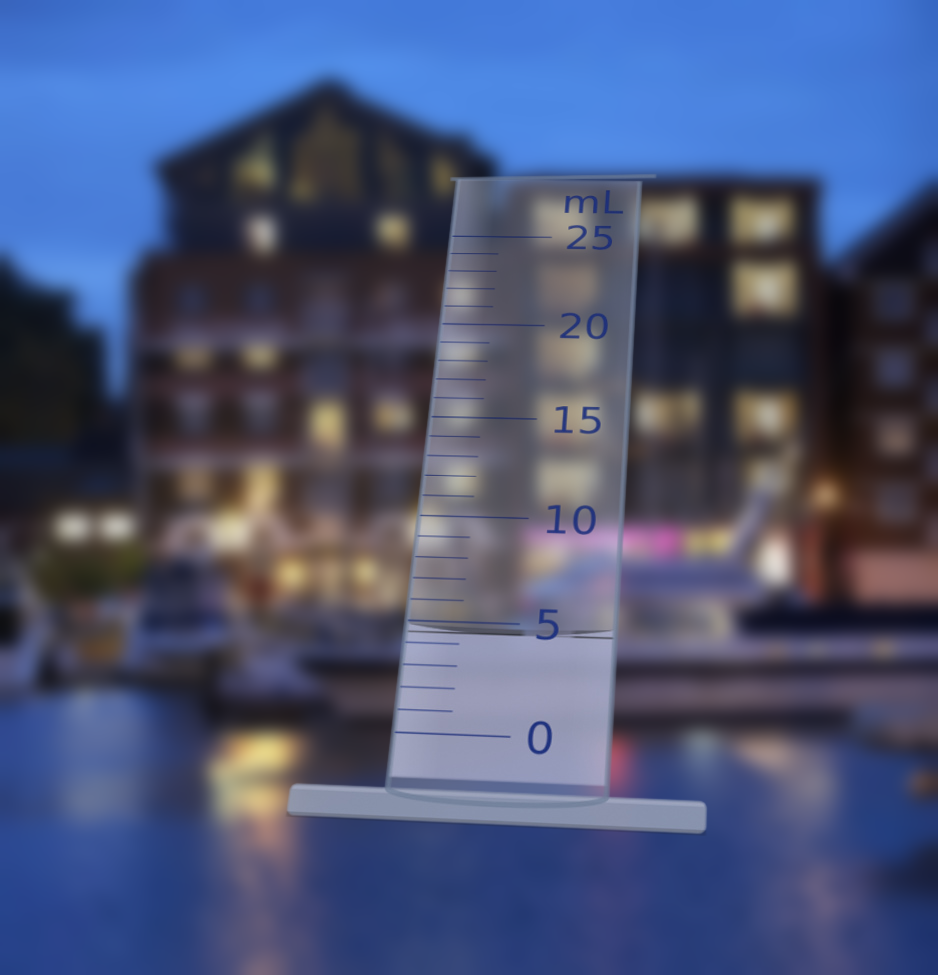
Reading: 4.5 mL
